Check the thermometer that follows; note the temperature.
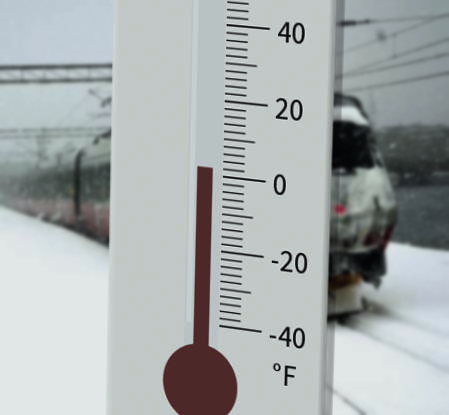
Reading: 2 °F
